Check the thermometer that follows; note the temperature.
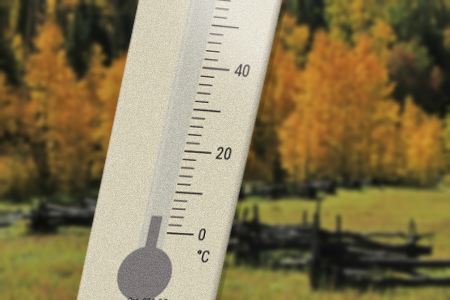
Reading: 4 °C
